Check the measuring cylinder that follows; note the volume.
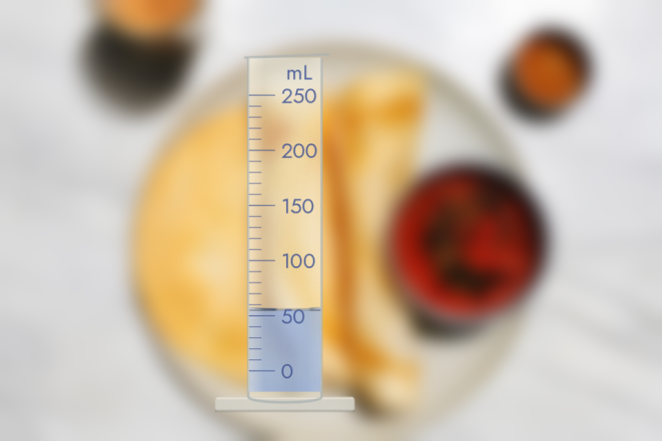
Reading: 55 mL
